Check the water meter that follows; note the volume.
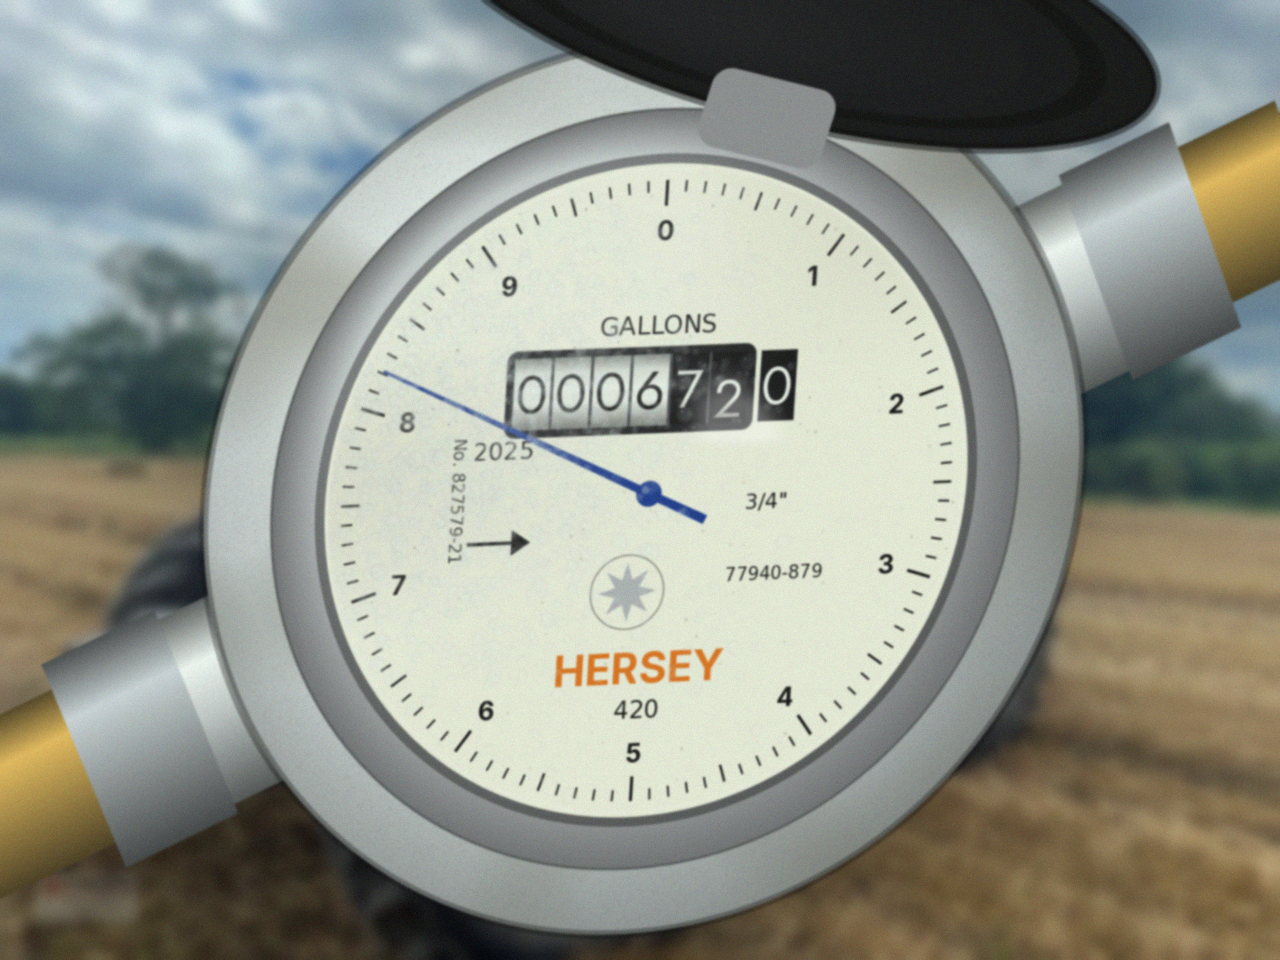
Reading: 6718.2 gal
